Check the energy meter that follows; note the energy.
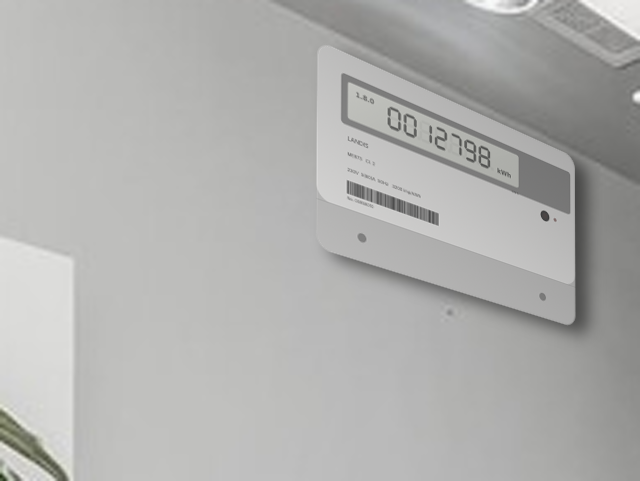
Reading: 12798 kWh
